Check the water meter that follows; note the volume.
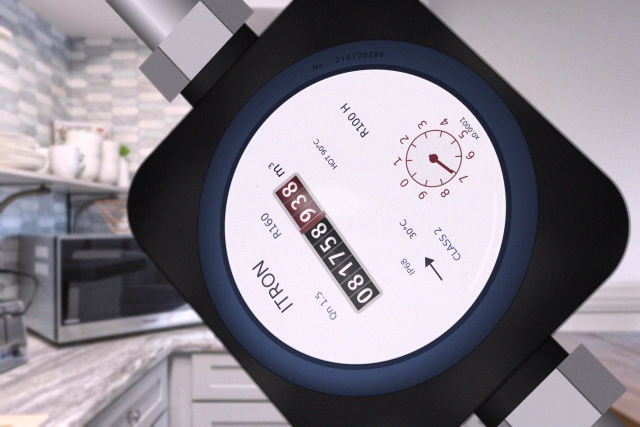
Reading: 81758.9387 m³
